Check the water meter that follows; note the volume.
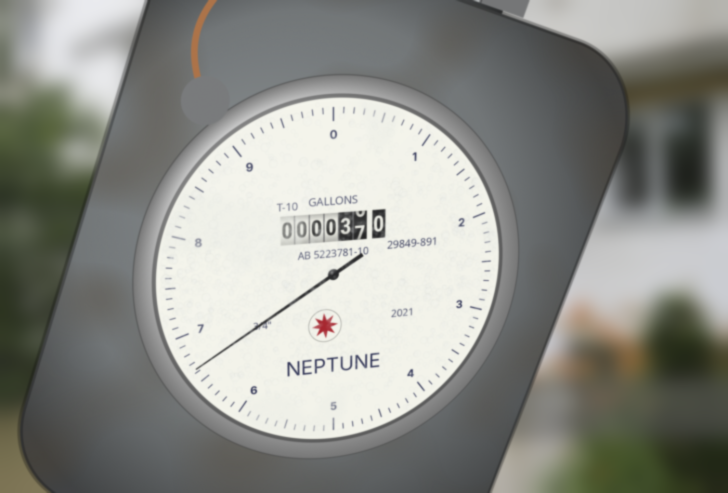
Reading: 366.6 gal
